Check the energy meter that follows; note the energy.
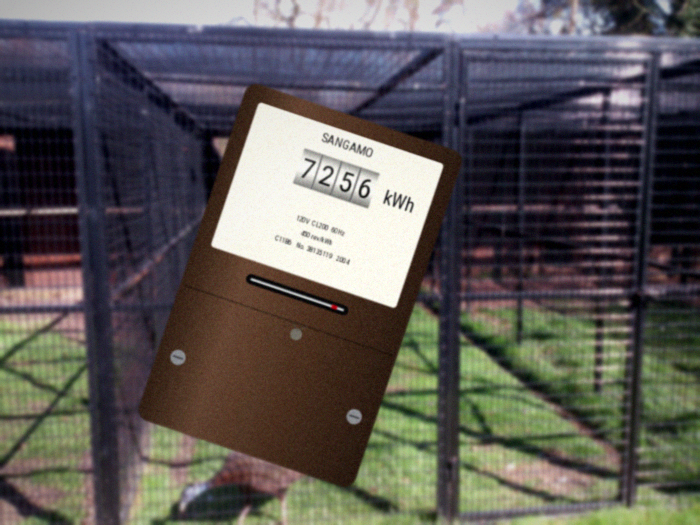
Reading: 7256 kWh
